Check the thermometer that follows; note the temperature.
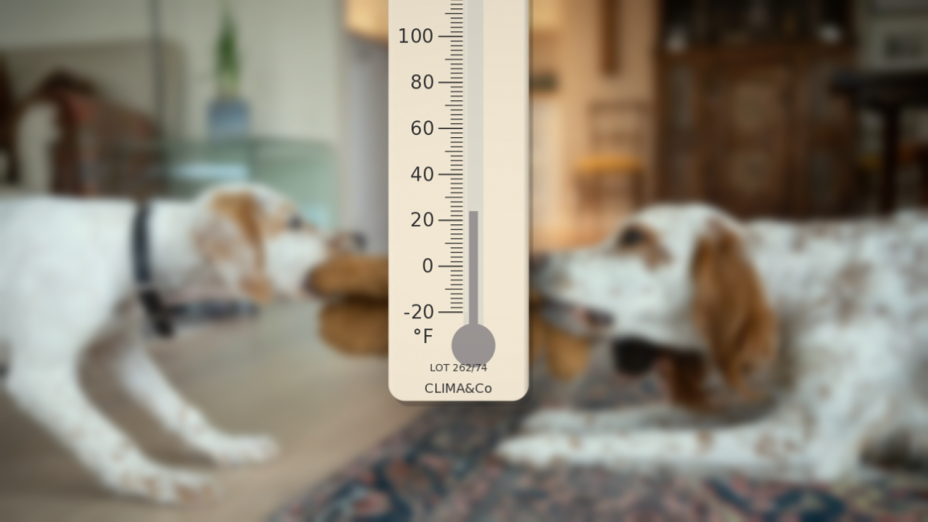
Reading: 24 °F
